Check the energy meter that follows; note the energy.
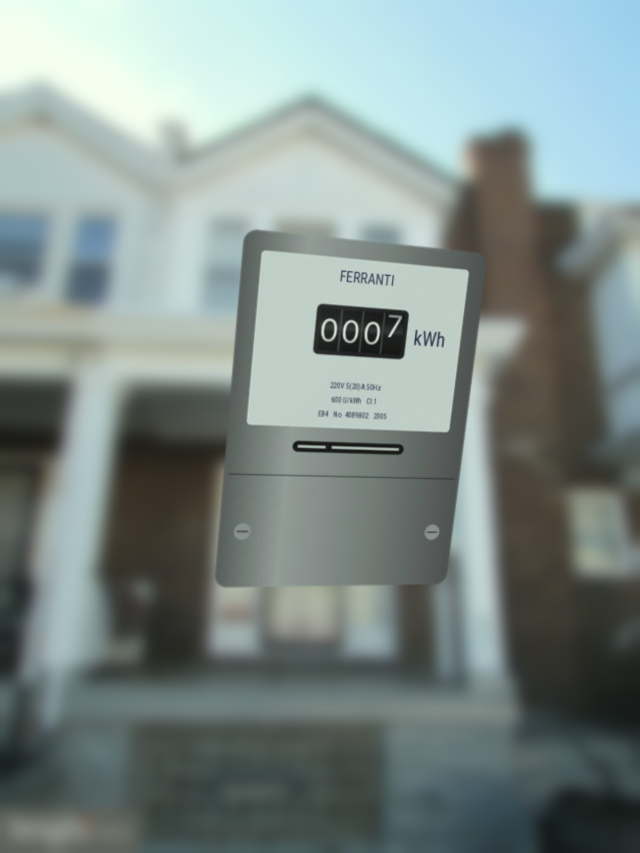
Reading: 7 kWh
